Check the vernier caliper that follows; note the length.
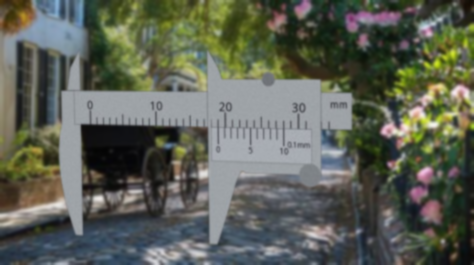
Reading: 19.0 mm
